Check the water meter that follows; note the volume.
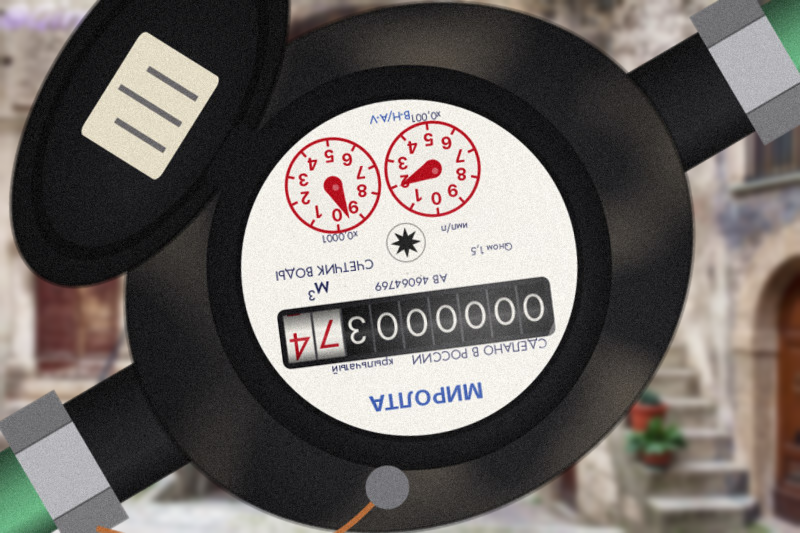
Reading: 3.7419 m³
